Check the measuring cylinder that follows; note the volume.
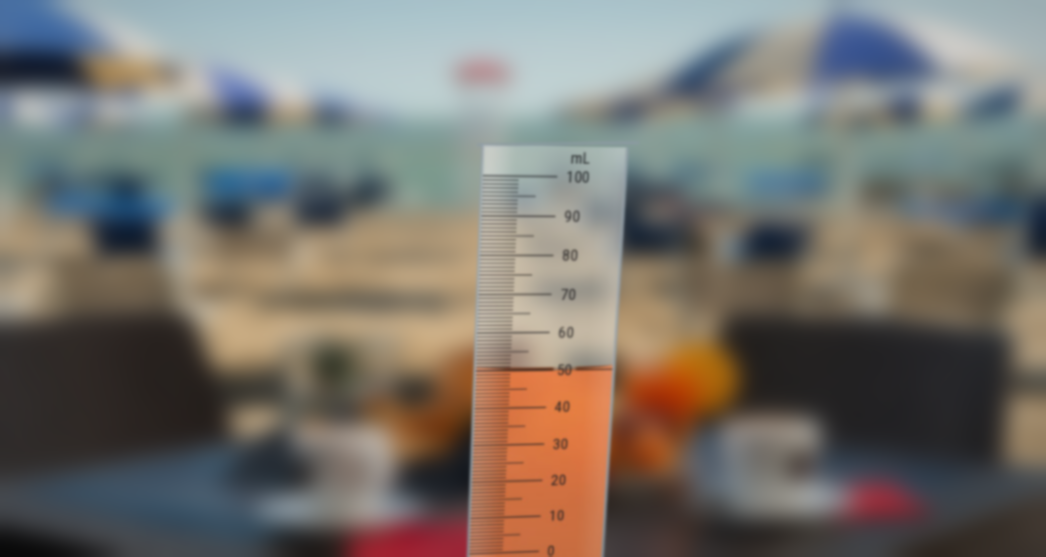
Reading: 50 mL
